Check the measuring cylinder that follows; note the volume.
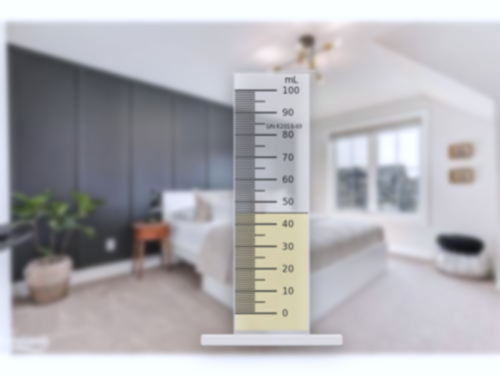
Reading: 45 mL
